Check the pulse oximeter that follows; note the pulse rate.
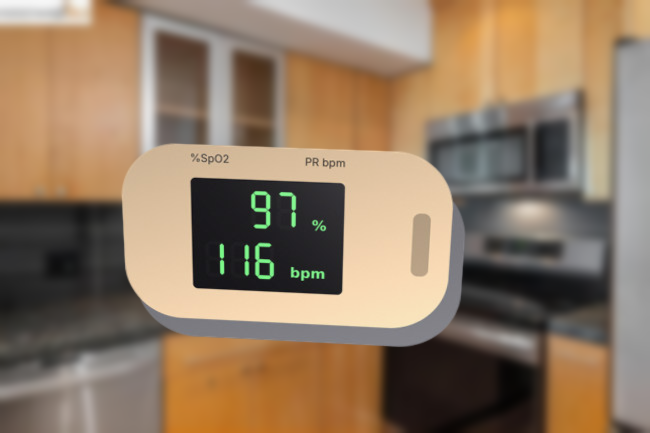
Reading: 116 bpm
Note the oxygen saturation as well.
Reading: 97 %
